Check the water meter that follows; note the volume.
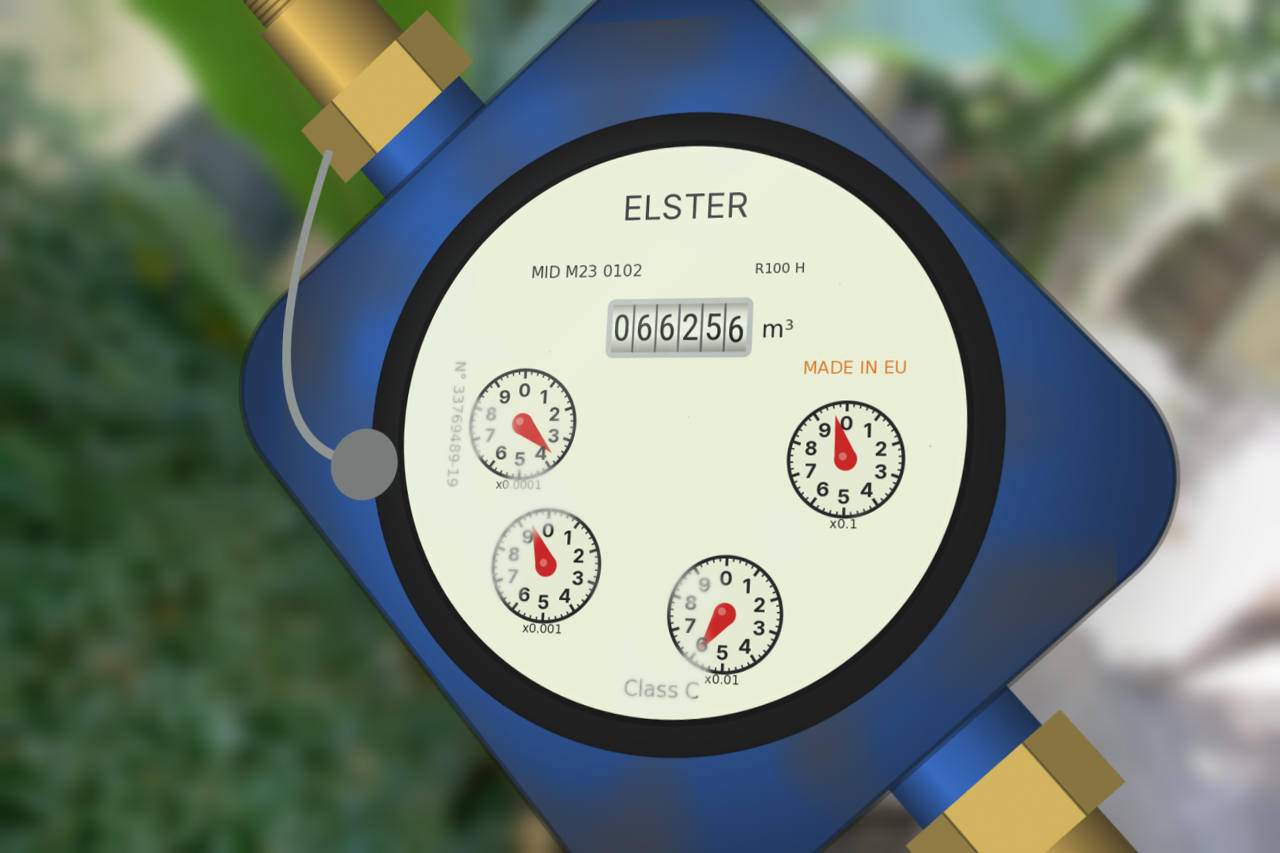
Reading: 66255.9593 m³
